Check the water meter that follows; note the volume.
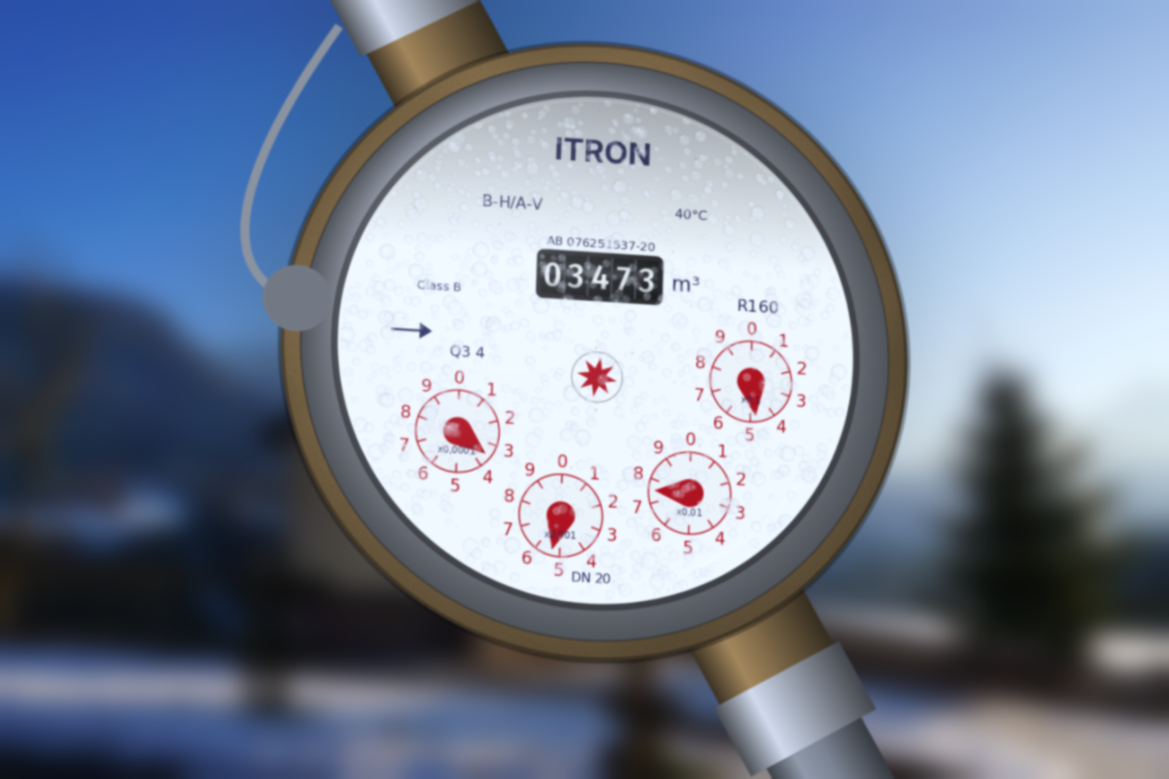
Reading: 3473.4753 m³
